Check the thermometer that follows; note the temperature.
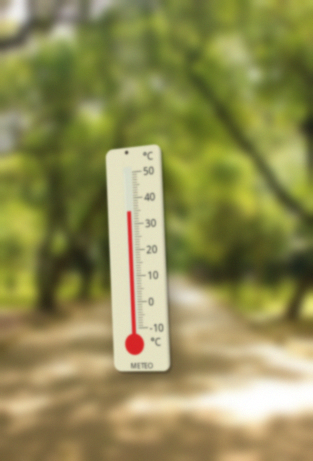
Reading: 35 °C
